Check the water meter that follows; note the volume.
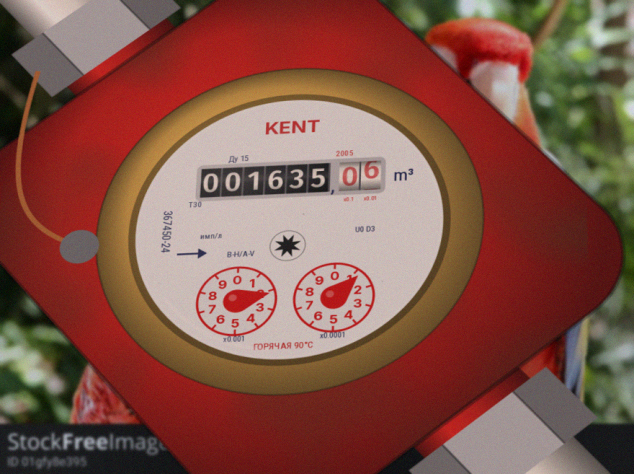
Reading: 1635.0621 m³
